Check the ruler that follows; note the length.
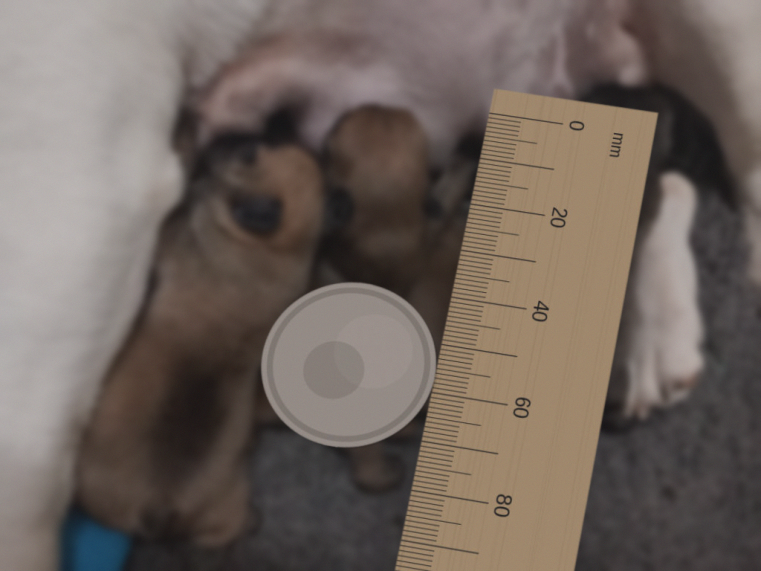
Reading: 34 mm
